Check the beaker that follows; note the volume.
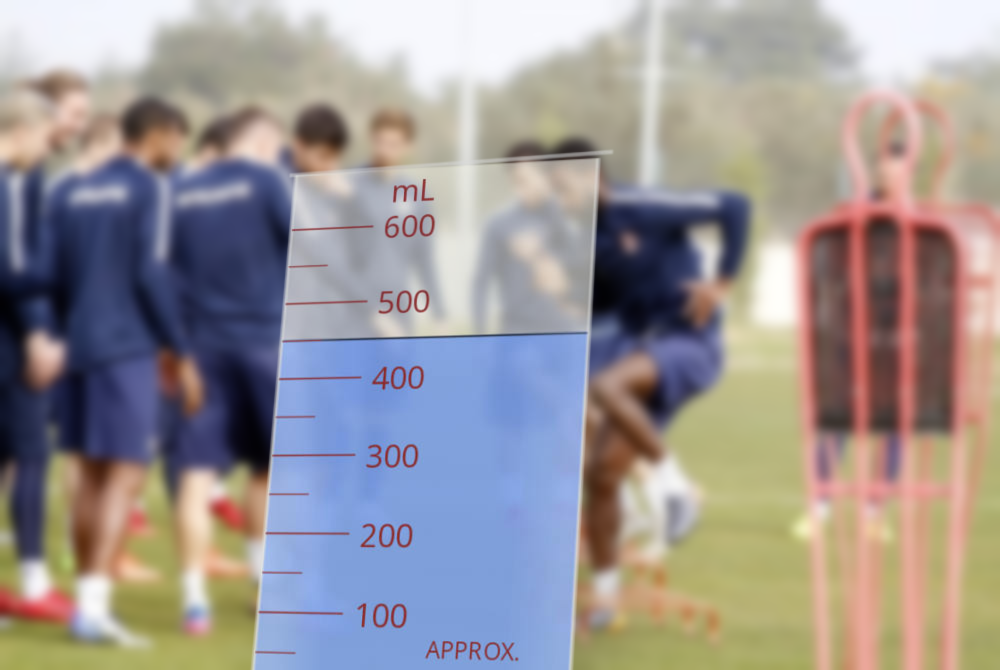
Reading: 450 mL
